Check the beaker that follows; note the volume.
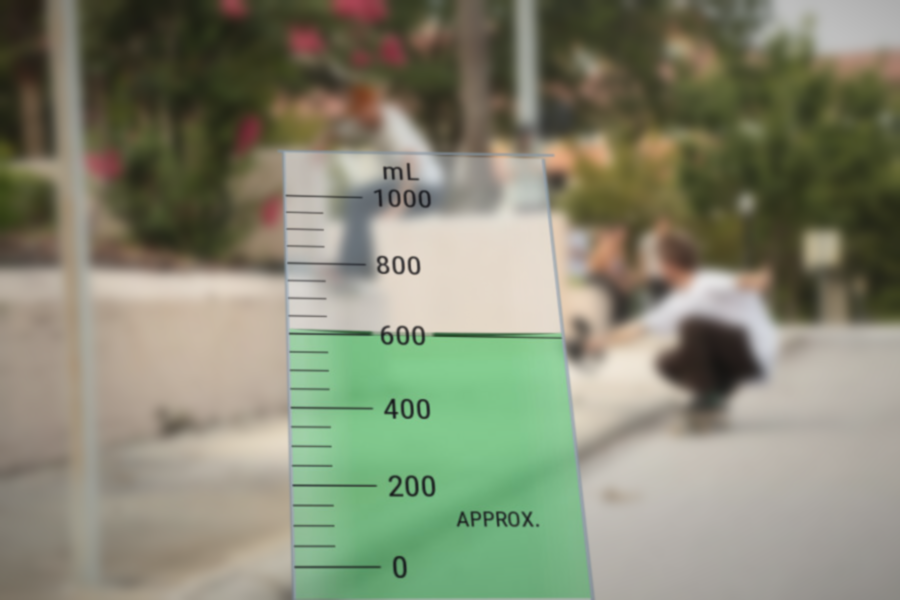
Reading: 600 mL
